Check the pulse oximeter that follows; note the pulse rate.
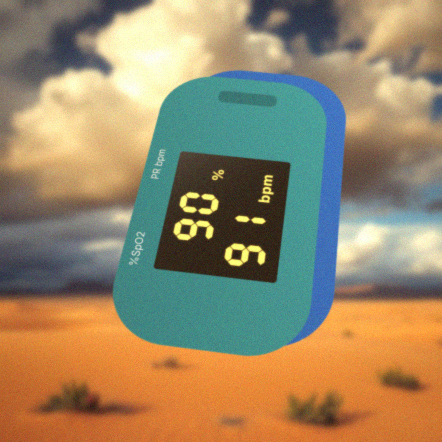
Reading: 91 bpm
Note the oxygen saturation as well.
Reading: 90 %
